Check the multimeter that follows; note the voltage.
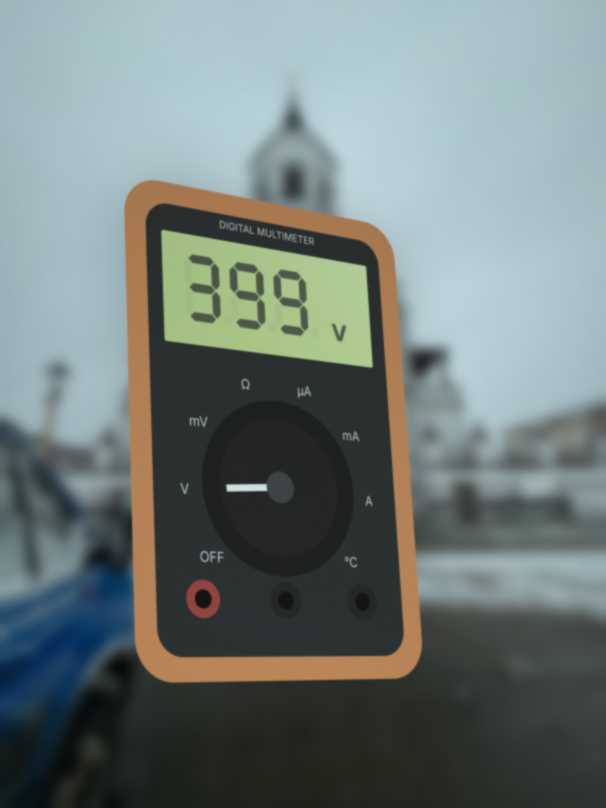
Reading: 399 V
